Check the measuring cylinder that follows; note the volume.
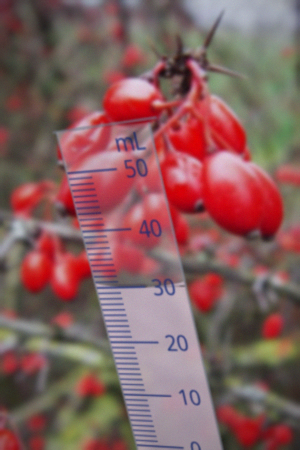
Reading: 30 mL
